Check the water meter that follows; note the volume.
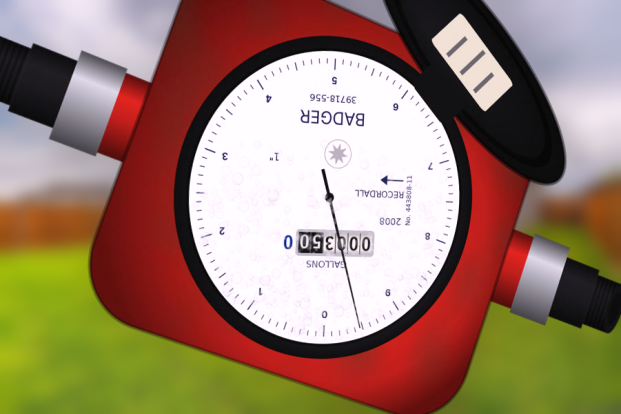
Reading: 3499.5 gal
